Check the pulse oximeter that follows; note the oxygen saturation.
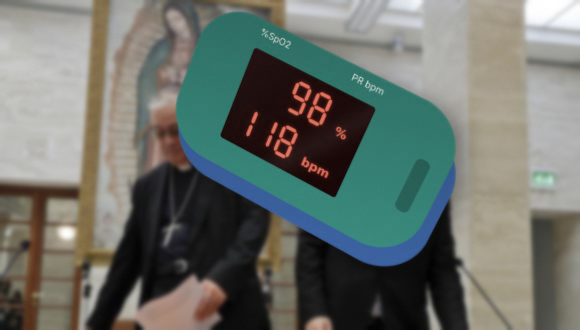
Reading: 98 %
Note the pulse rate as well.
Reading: 118 bpm
